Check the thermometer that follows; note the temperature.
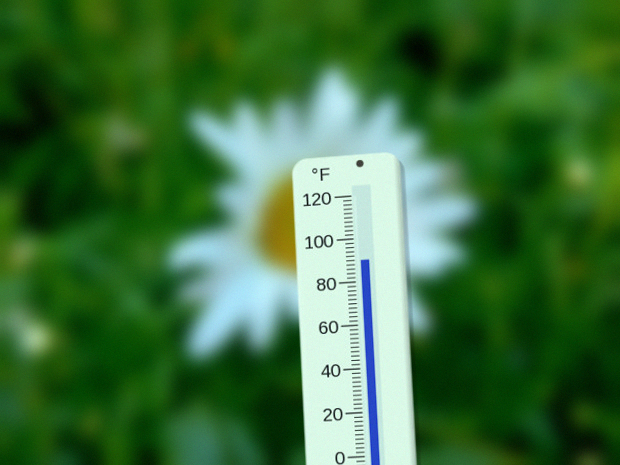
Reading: 90 °F
